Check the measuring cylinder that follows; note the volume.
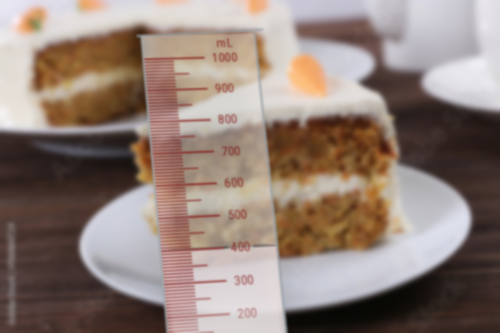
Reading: 400 mL
